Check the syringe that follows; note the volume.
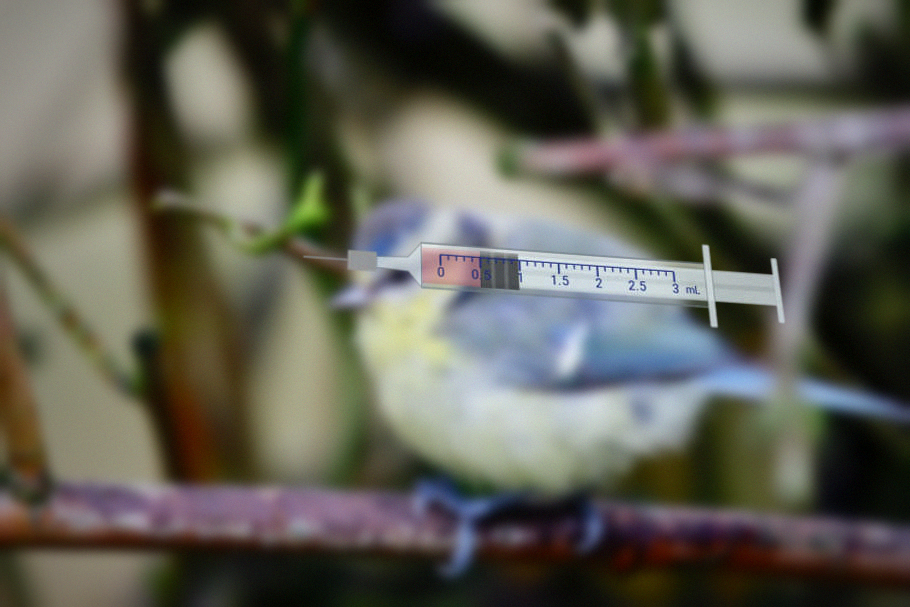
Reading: 0.5 mL
